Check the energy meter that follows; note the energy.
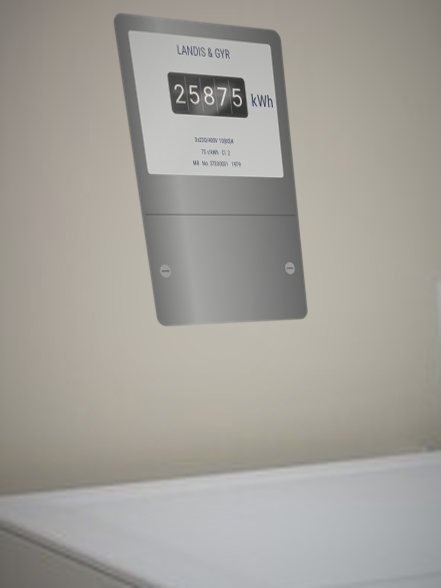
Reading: 25875 kWh
